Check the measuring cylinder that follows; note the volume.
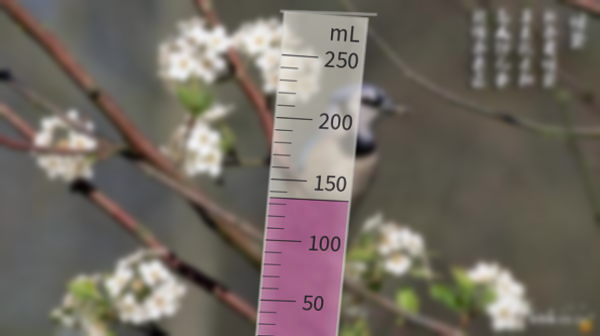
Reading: 135 mL
